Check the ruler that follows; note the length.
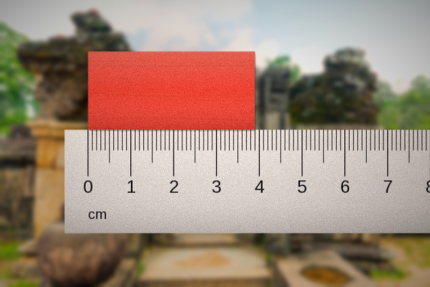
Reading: 3.9 cm
